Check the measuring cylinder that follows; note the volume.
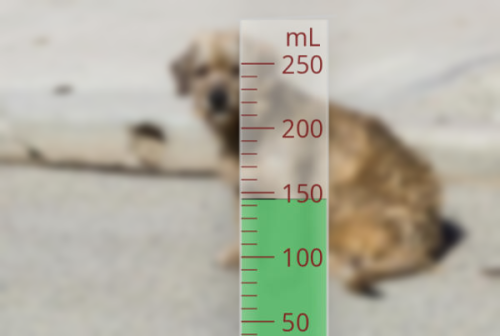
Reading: 145 mL
